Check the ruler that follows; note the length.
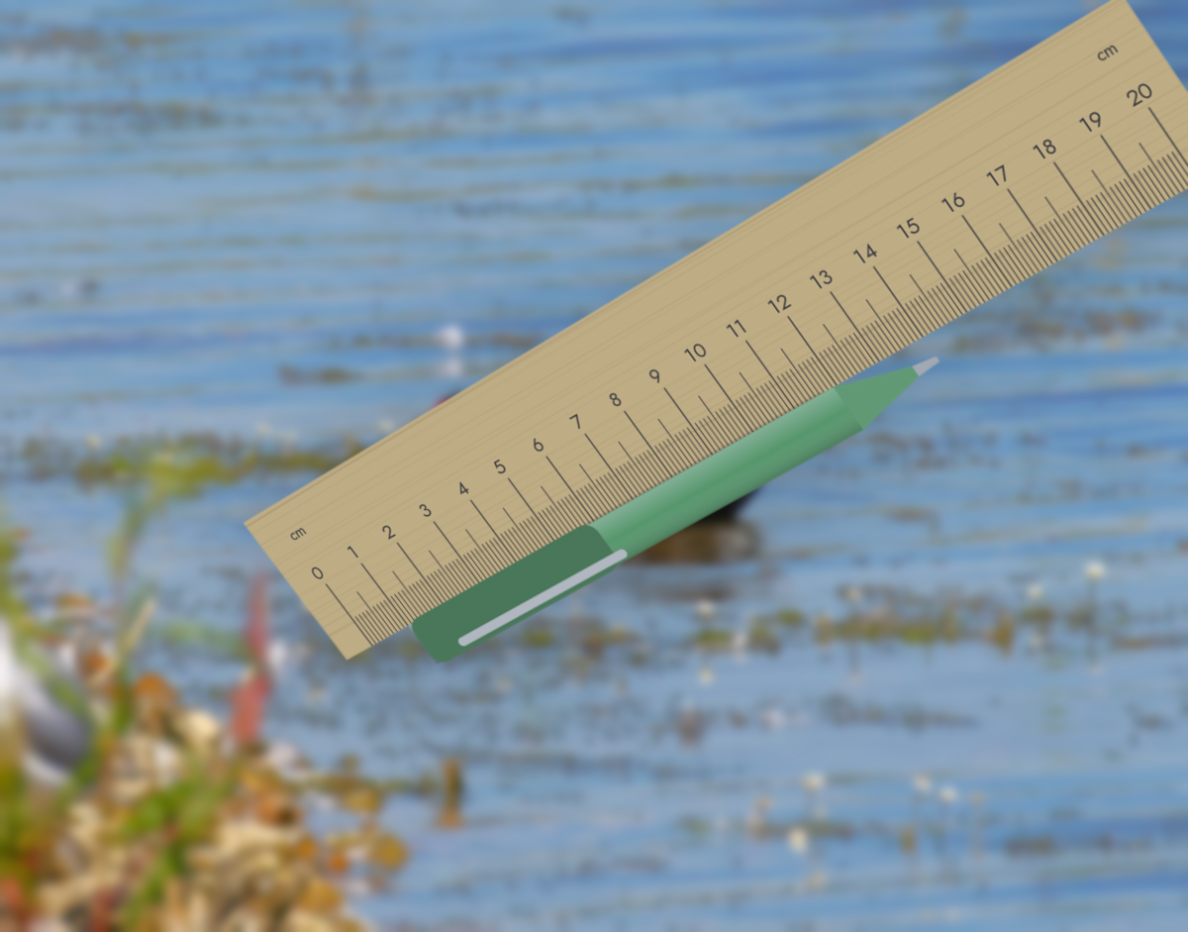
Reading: 13 cm
